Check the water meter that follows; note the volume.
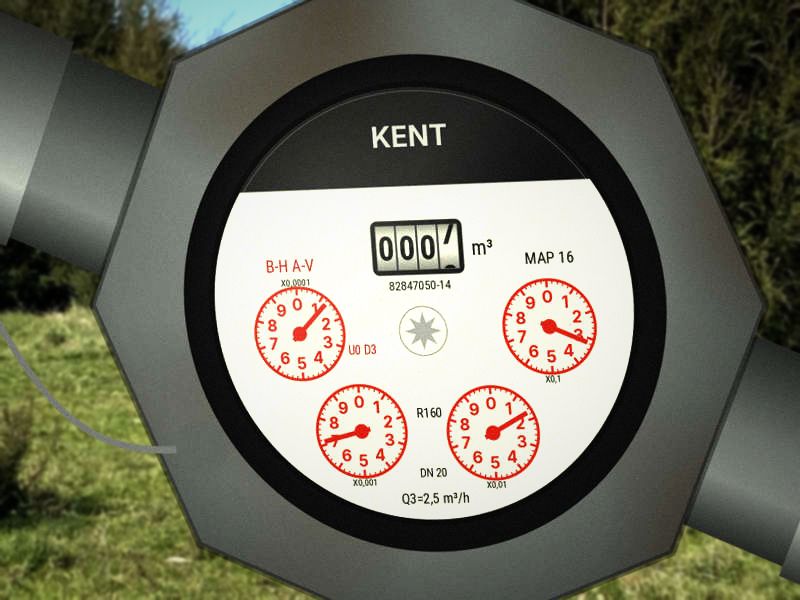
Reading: 7.3171 m³
